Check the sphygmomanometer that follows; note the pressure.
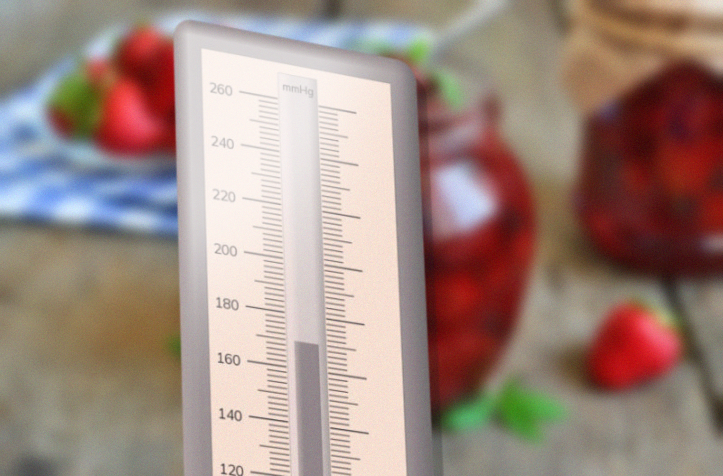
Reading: 170 mmHg
